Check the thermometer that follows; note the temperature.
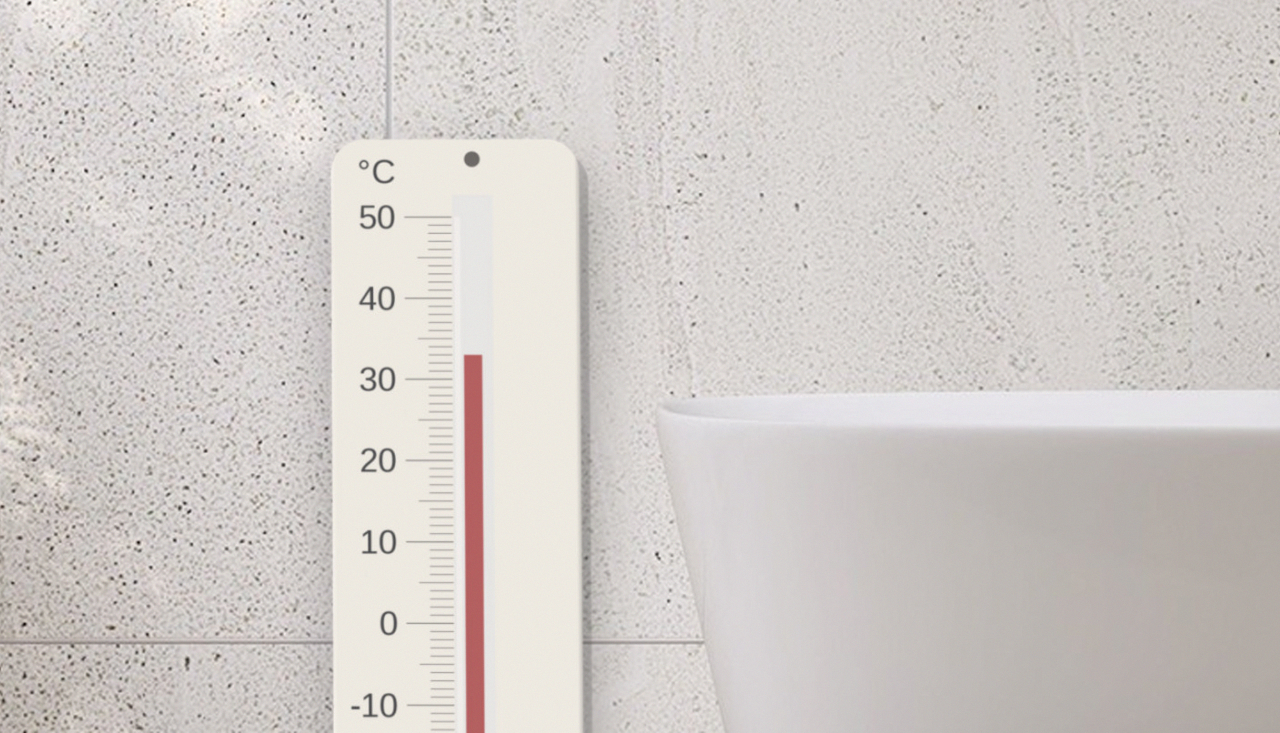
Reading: 33 °C
